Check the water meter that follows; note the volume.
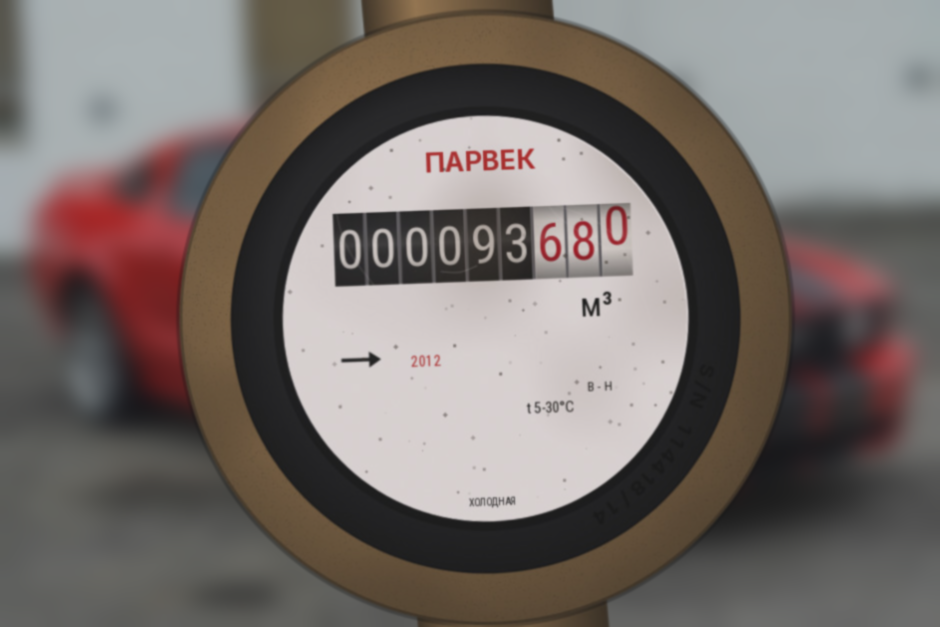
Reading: 93.680 m³
